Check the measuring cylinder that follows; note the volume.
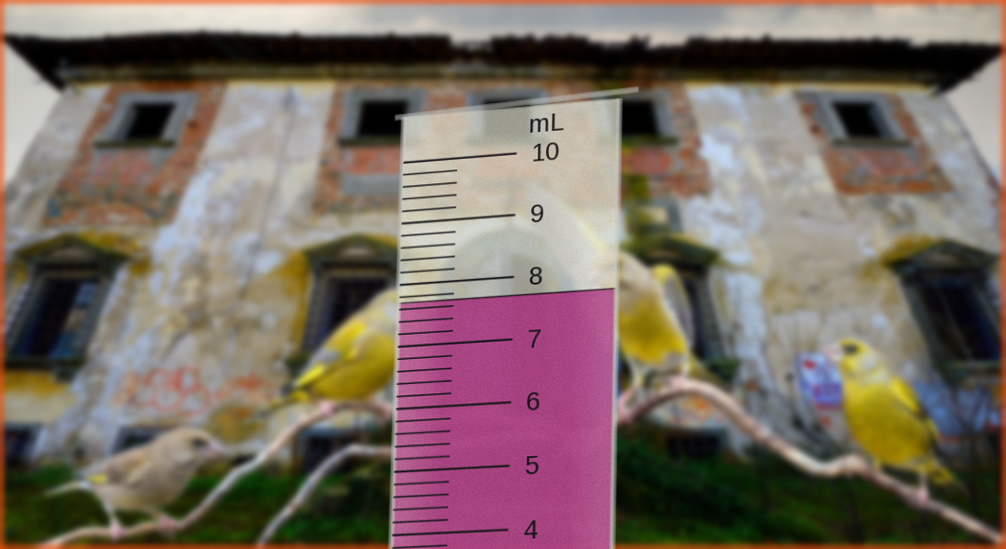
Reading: 7.7 mL
